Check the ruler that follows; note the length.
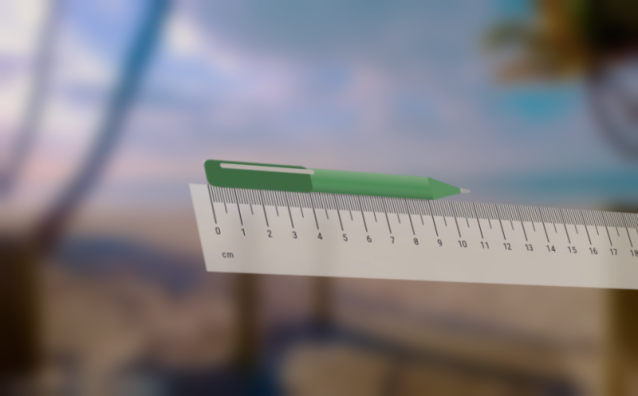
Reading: 11 cm
